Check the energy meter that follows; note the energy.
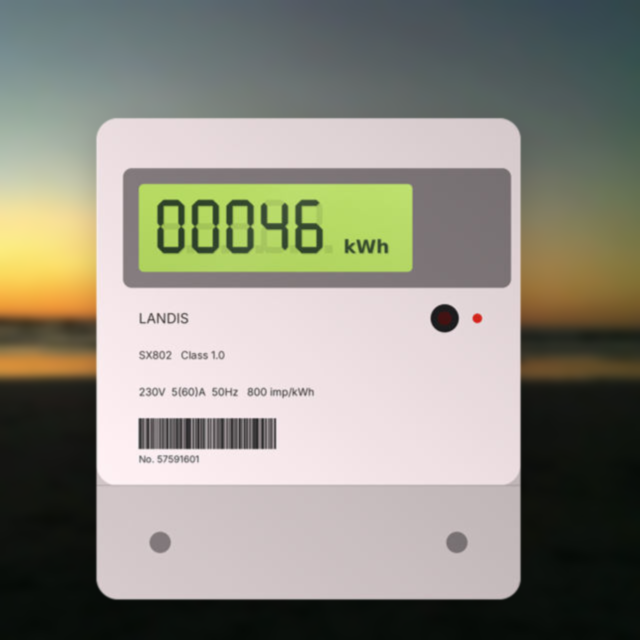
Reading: 46 kWh
